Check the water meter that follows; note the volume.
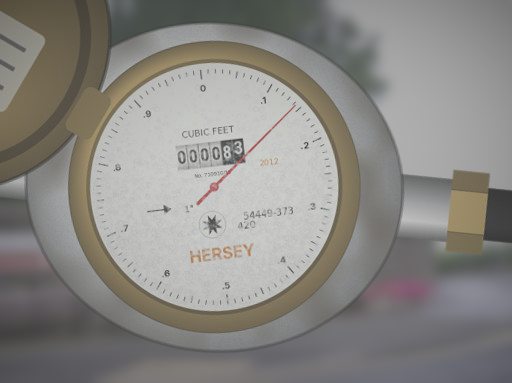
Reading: 83.14 ft³
